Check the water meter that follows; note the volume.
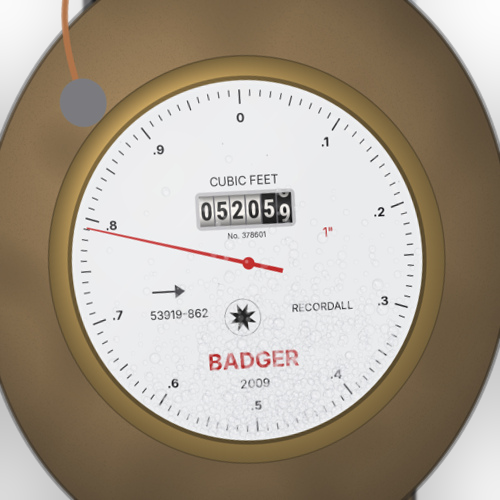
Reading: 52058.79 ft³
